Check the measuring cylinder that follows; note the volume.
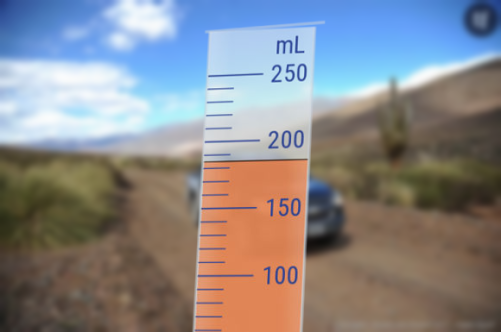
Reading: 185 mL
